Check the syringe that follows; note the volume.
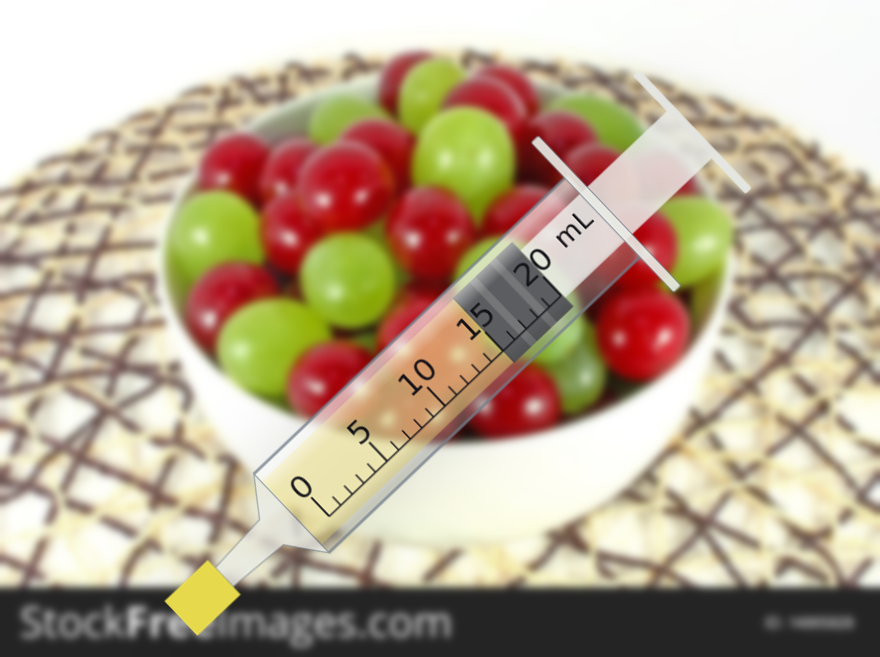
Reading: 15 mL
